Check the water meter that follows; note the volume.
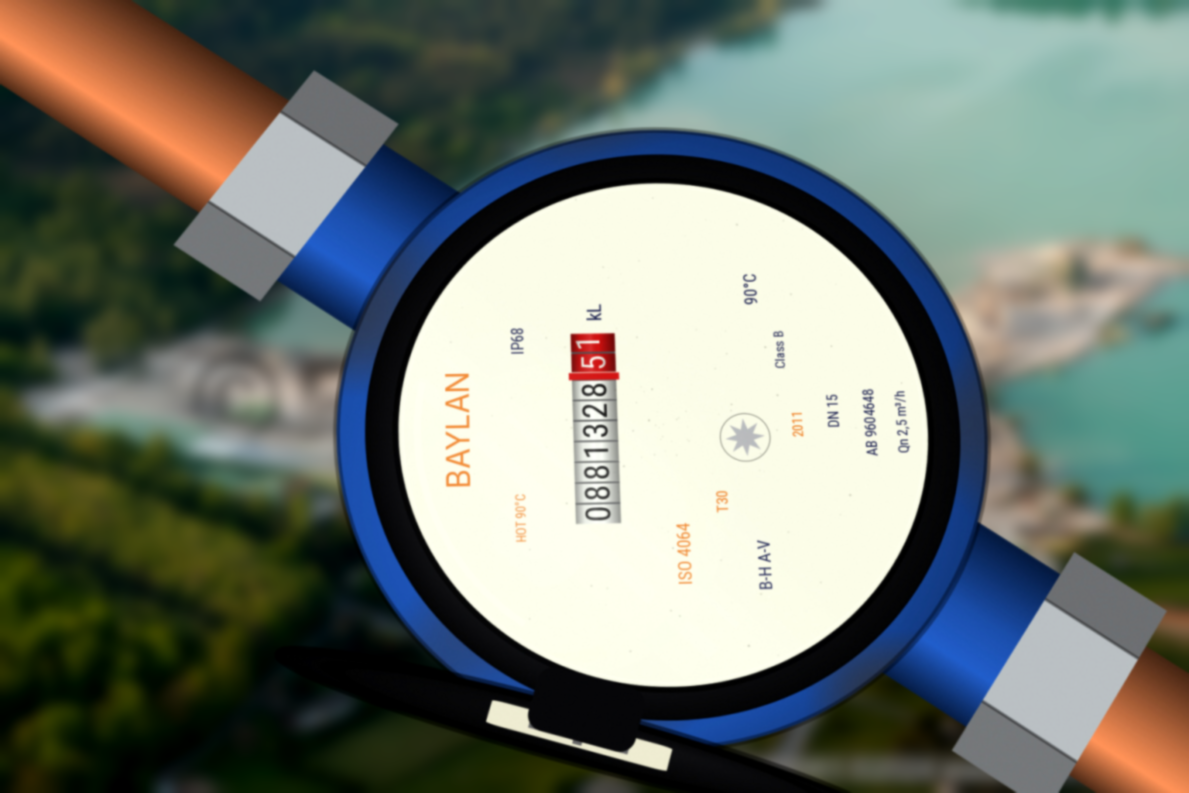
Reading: 881328.51 kL
